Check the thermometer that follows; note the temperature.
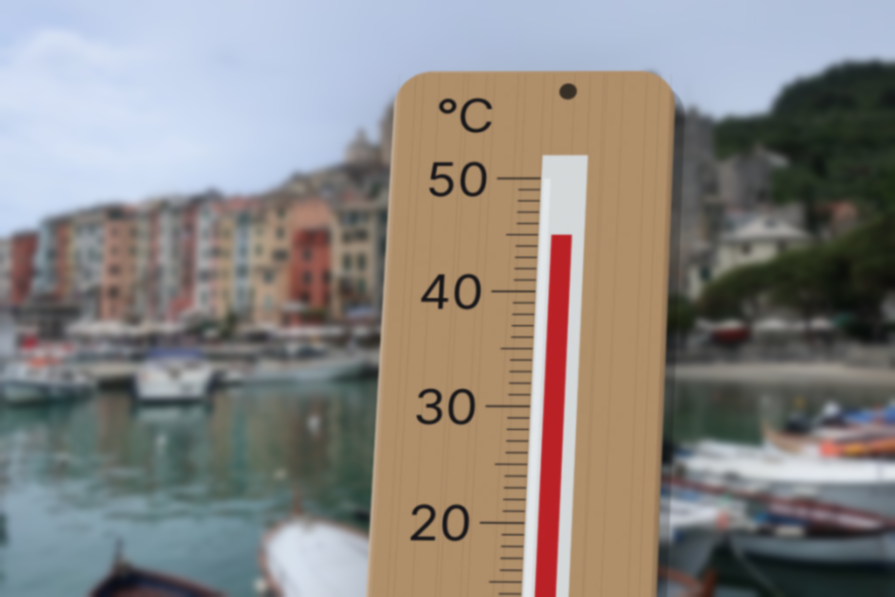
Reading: 45 °C
